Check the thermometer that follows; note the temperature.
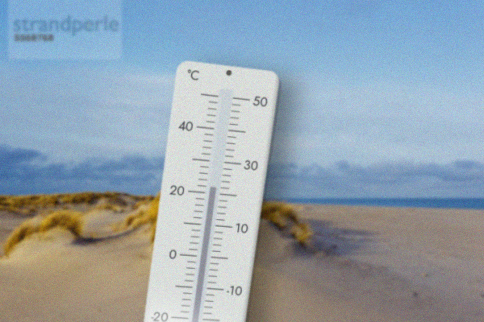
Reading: 22 °C
